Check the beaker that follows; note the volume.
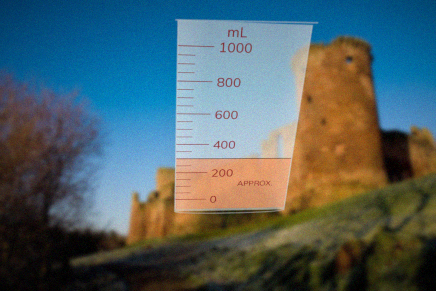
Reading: 300 mL
